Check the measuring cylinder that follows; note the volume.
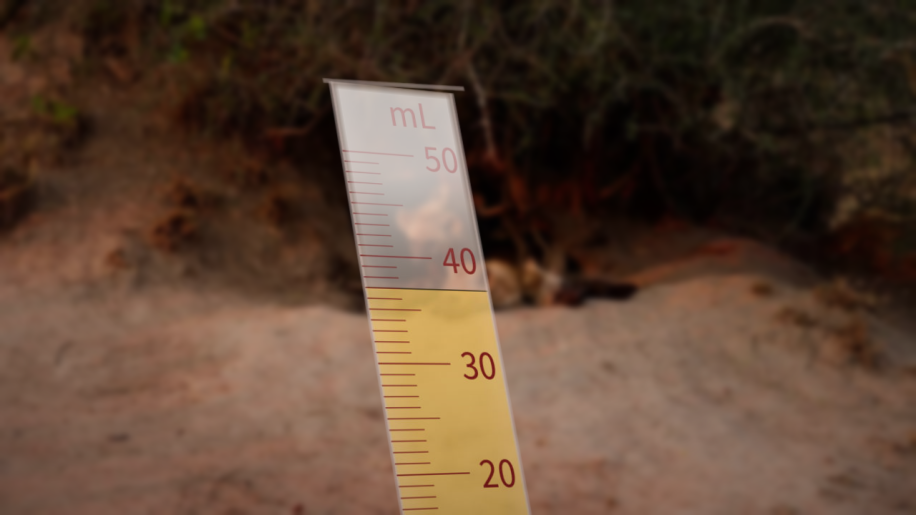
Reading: 37 mL
